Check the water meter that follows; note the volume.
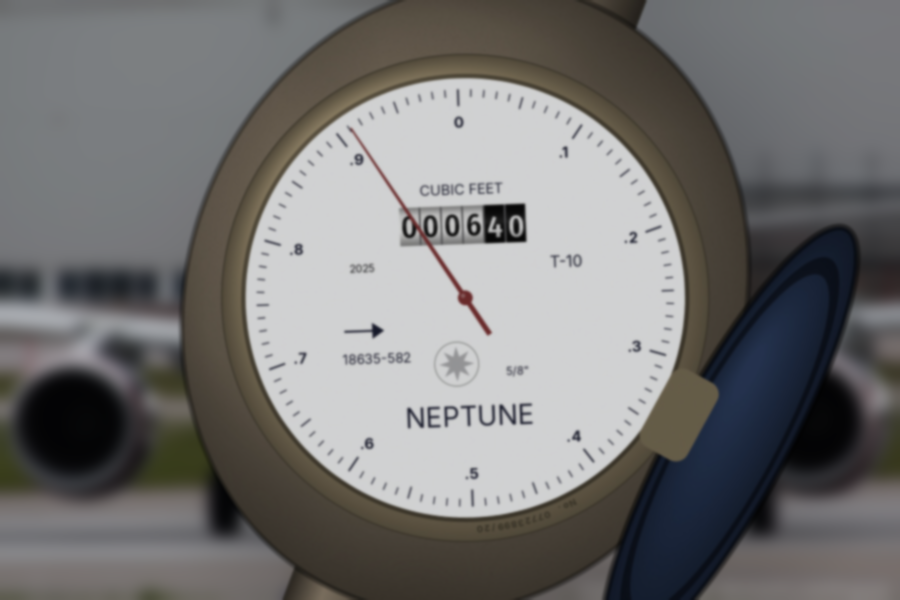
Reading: 639.91 ft³
